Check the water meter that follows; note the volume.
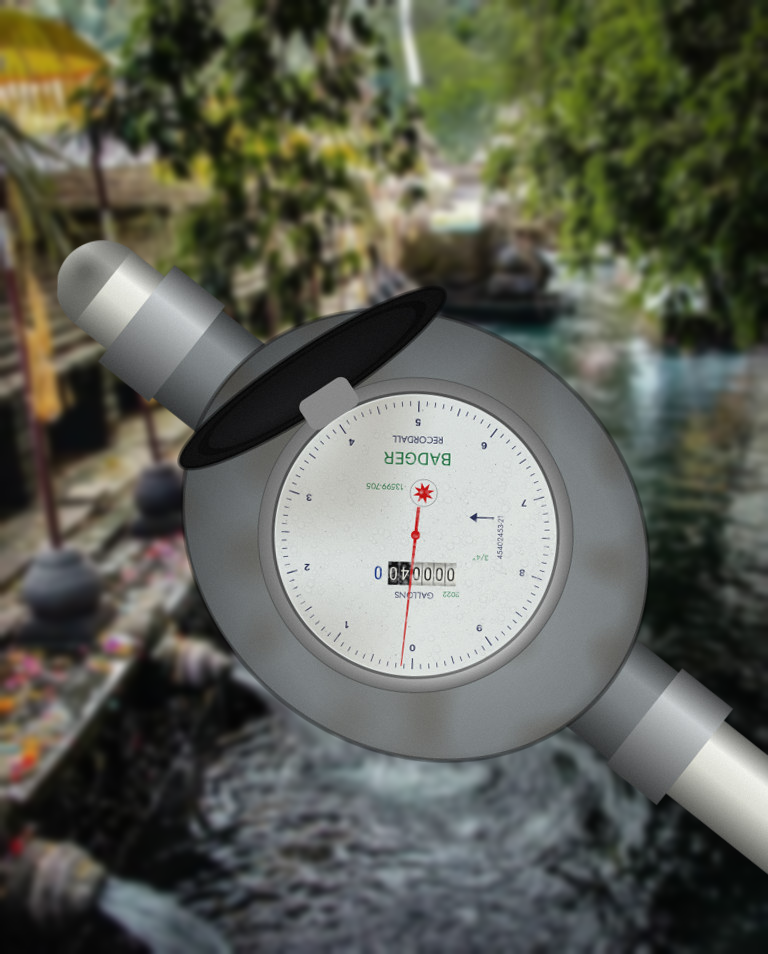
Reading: 400.1 gal
